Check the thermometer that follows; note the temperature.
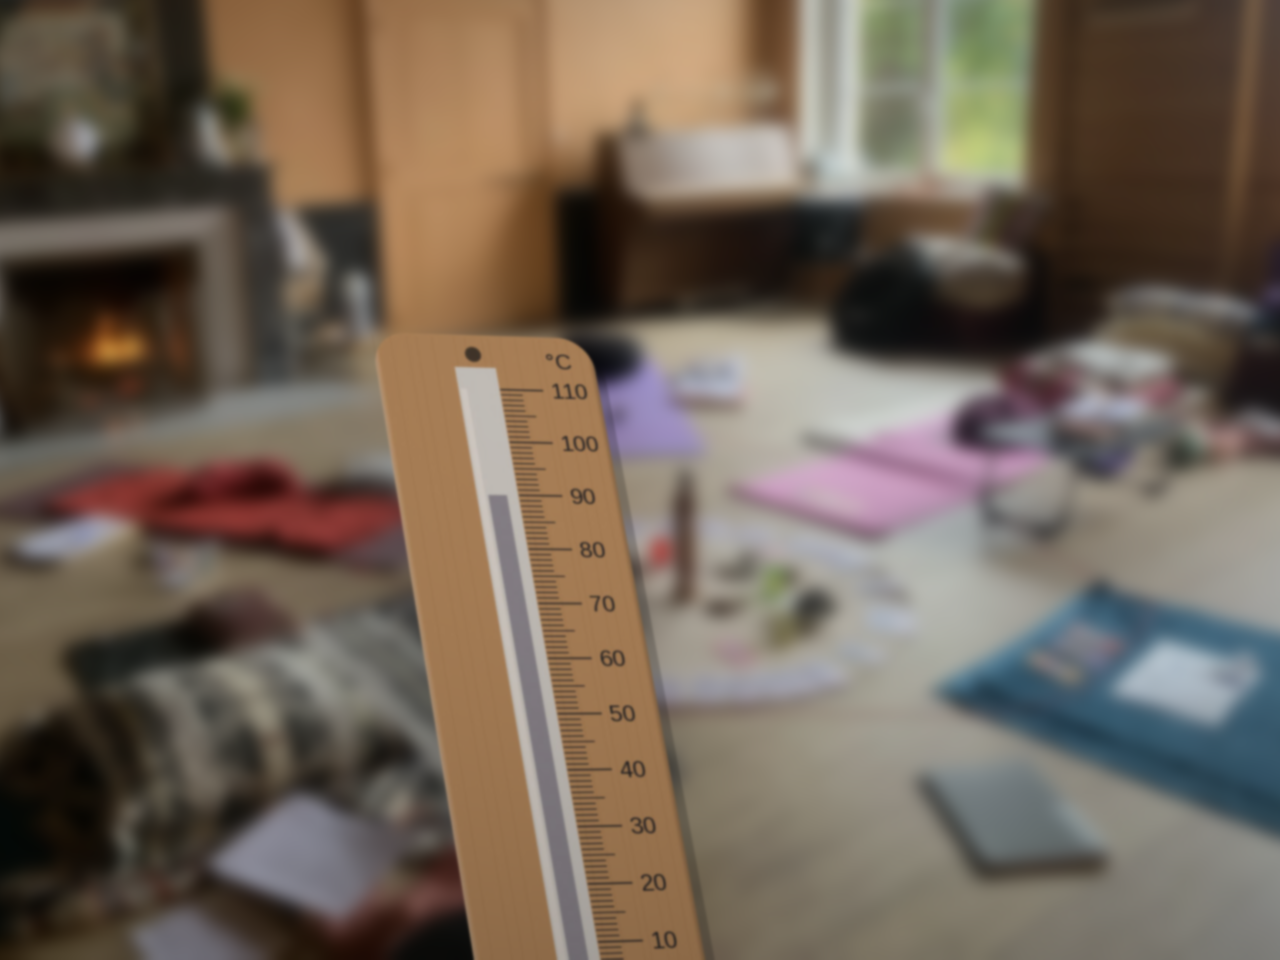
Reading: 90 °C
